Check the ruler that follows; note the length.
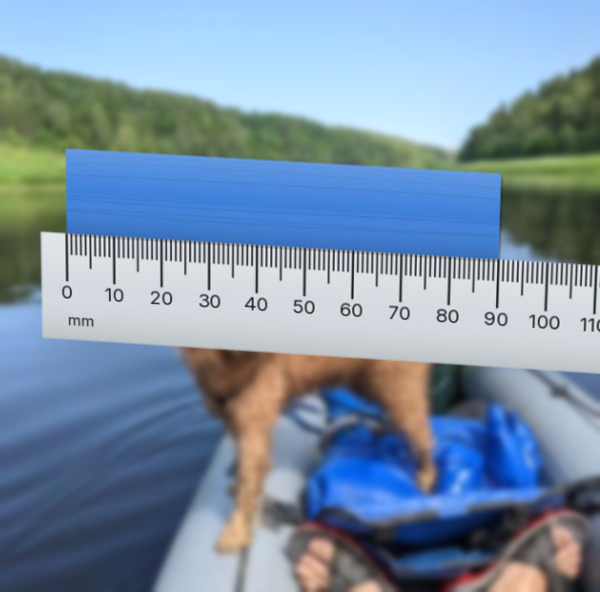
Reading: 90 mm
